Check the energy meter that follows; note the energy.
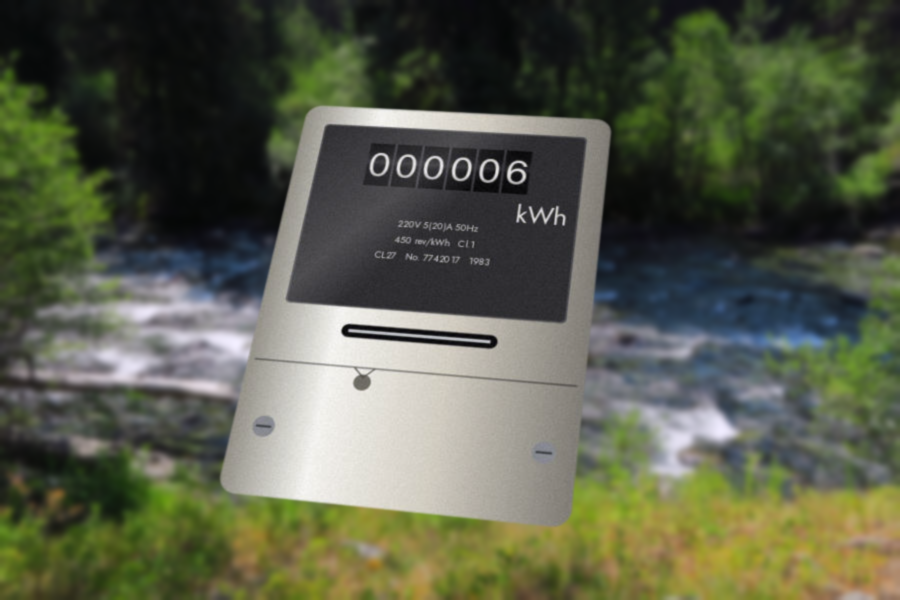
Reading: 6 kWh
